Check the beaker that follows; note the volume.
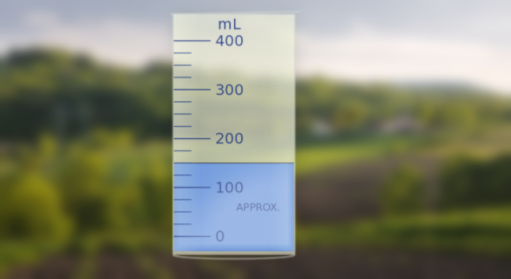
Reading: 150 mL
